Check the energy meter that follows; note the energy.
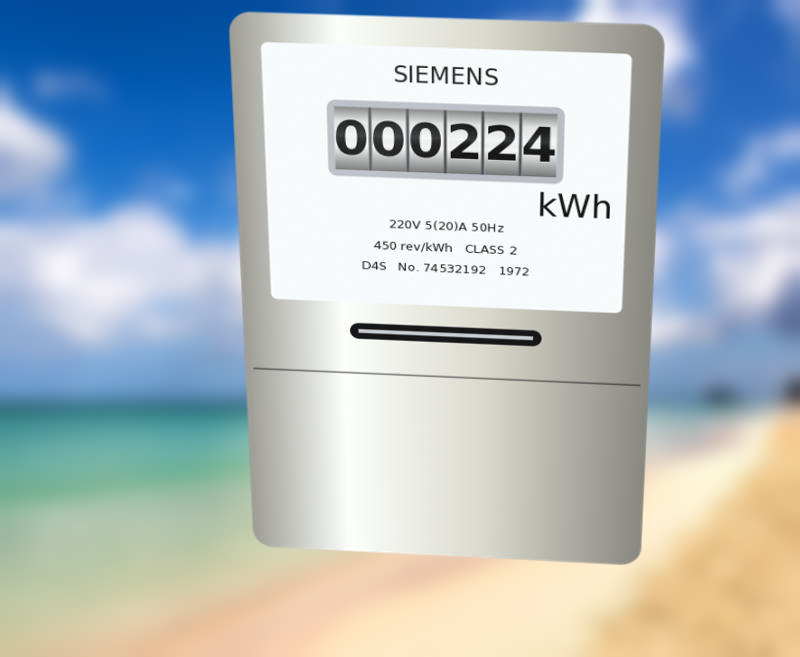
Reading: 224 kWh
